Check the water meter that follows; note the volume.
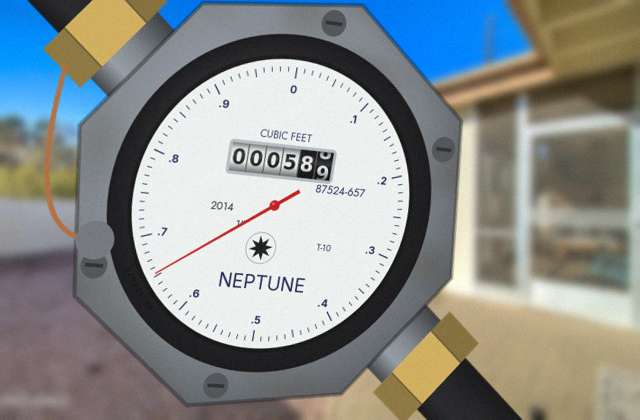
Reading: 588.65 ft³
